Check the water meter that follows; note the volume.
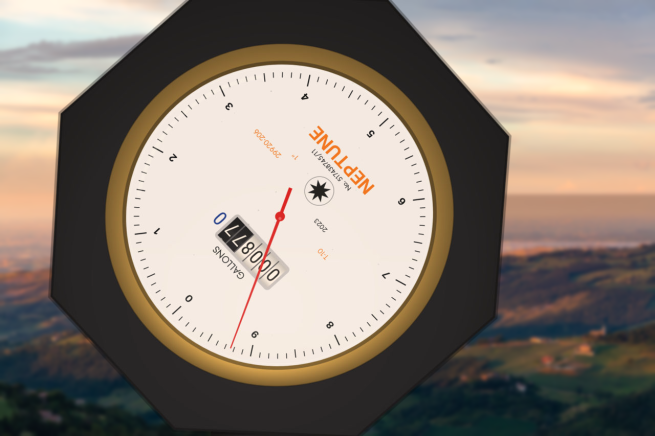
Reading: 8769.2 gal
